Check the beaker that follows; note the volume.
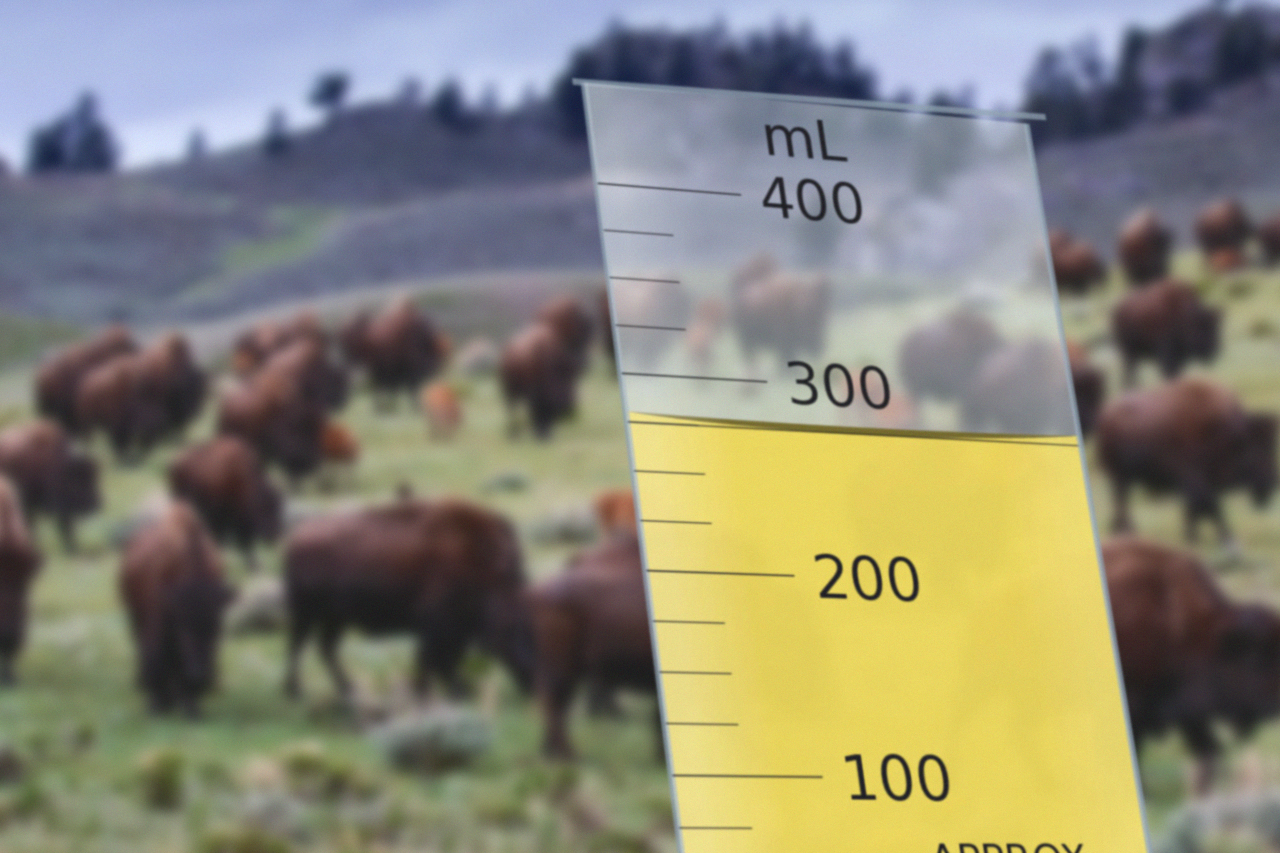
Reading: 275 mL
